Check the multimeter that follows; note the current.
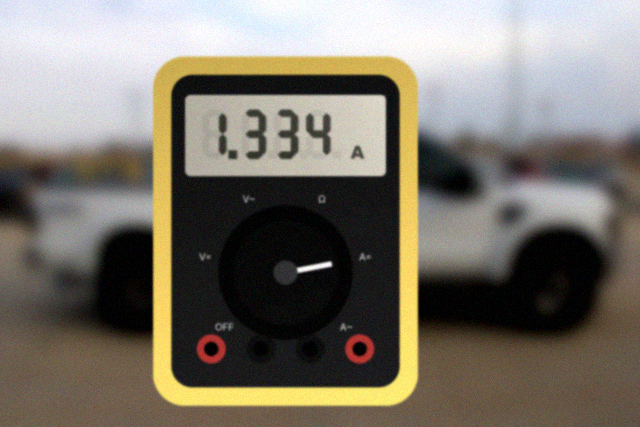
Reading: 1.334 A
